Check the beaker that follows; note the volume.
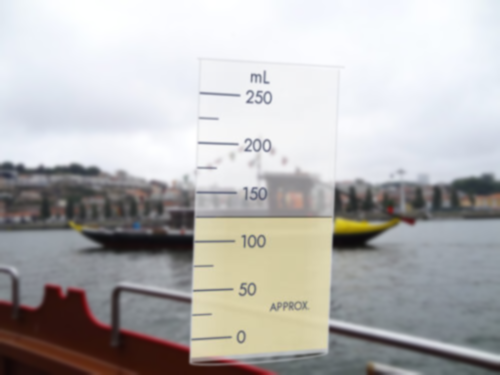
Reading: 125 mL
